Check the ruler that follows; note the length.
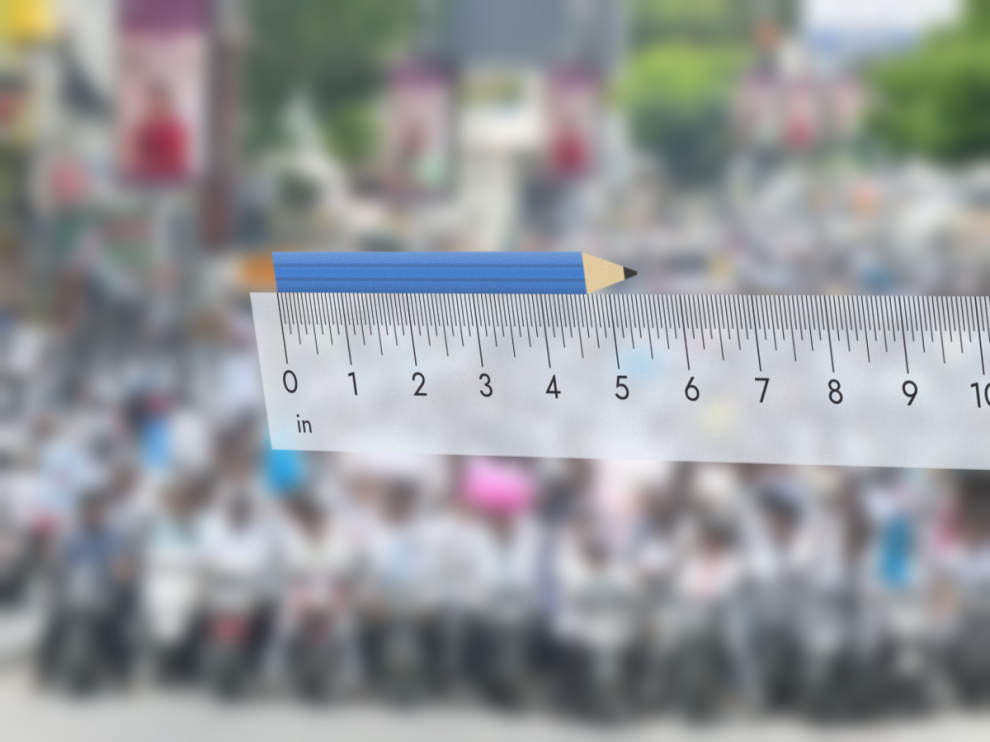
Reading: 5.4375 in
